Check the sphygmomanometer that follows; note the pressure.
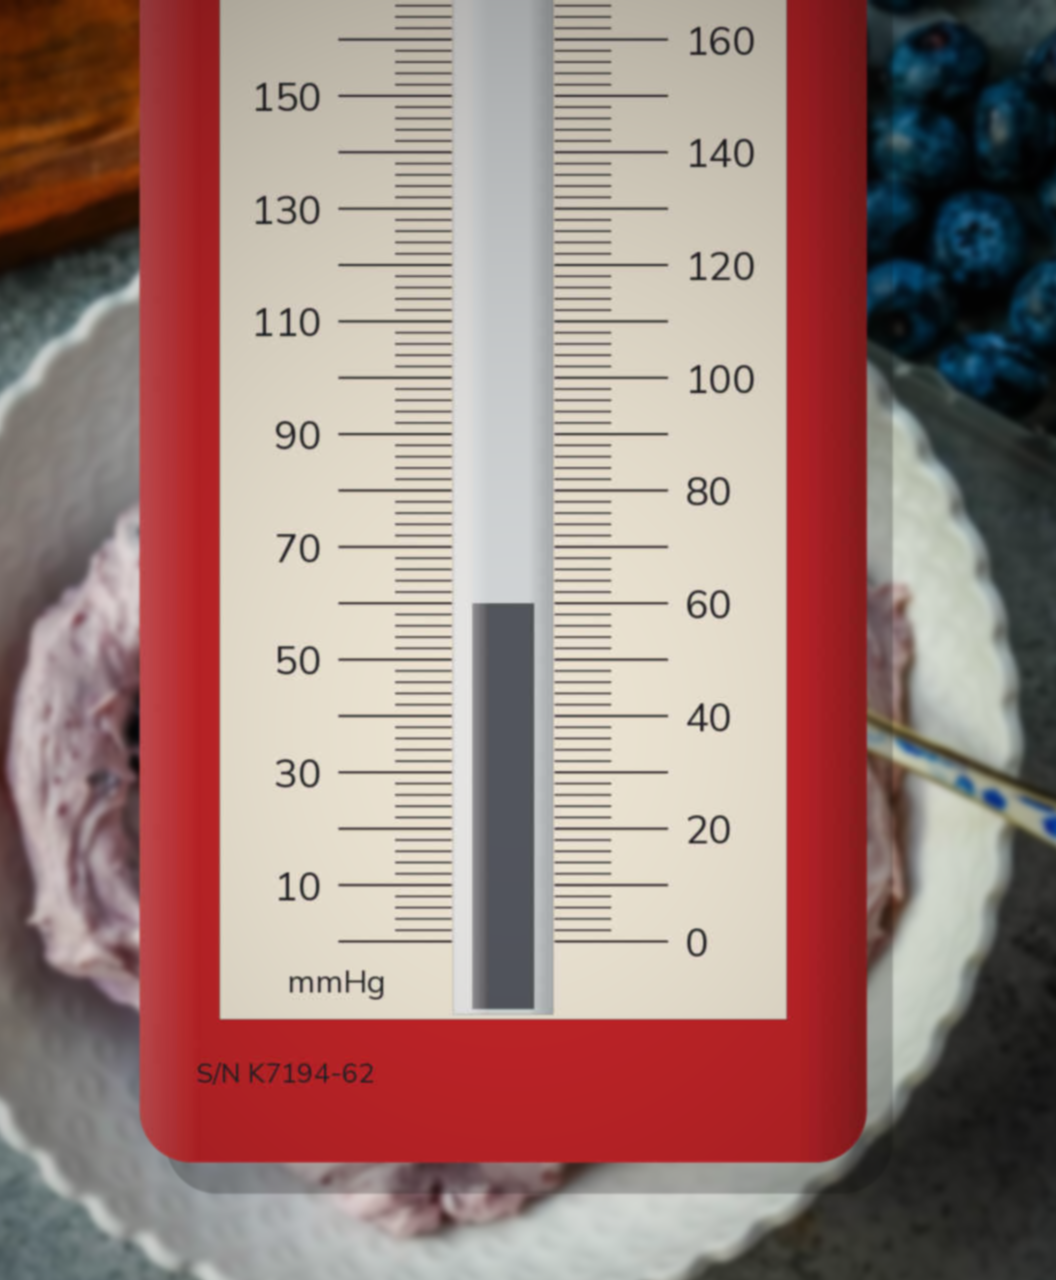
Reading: 60 mmHg
